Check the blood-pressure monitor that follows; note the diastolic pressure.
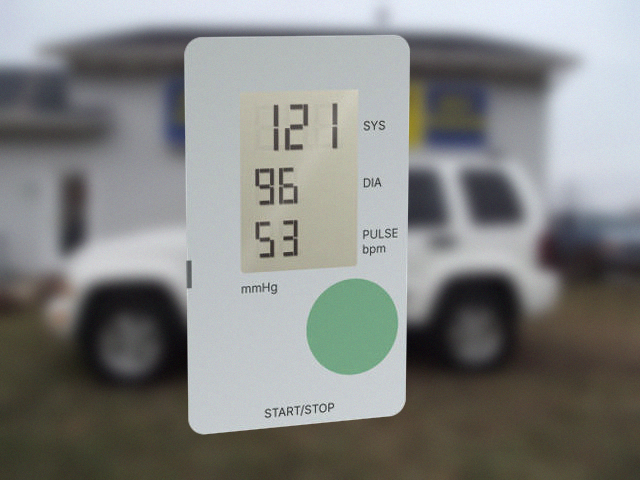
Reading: 96 mmHg
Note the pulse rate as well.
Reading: 53 bpm
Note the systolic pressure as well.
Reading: 121 mmHg
